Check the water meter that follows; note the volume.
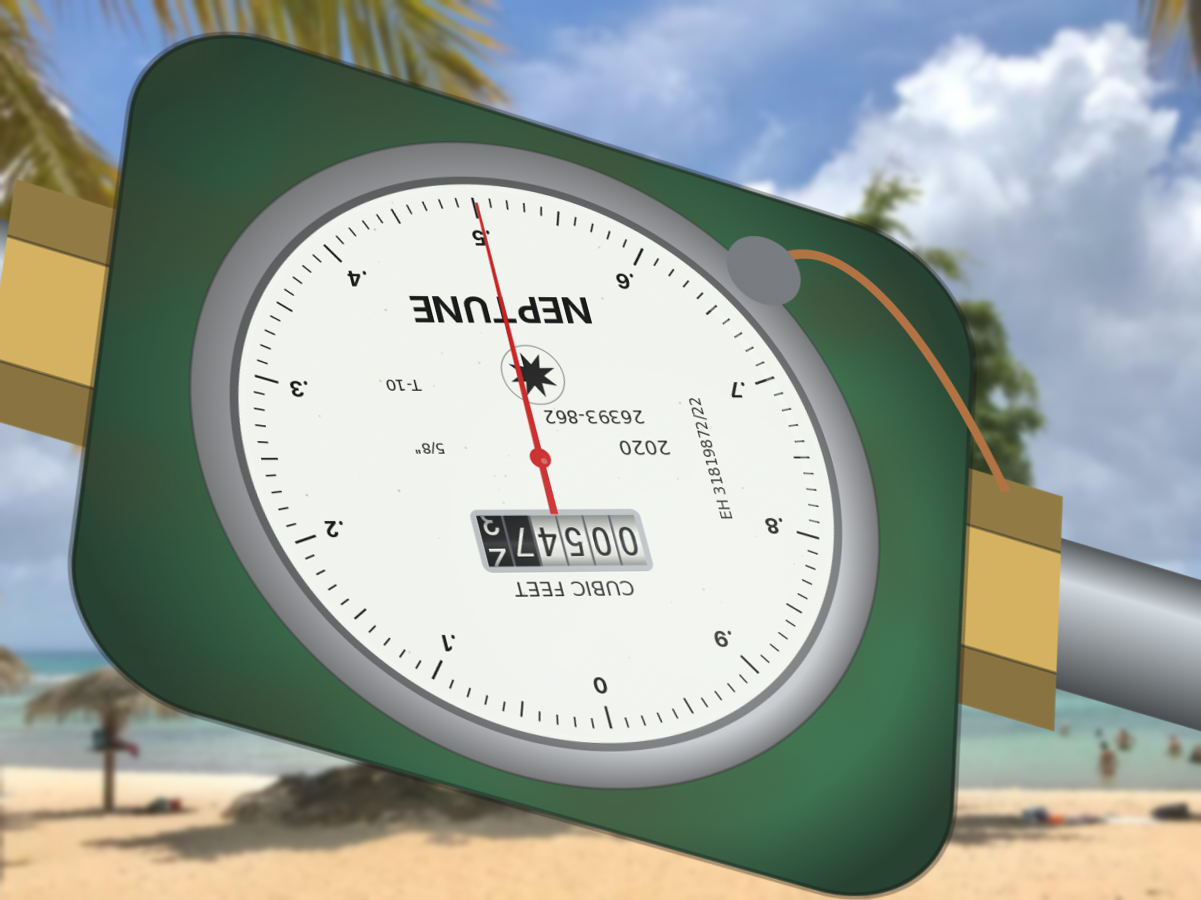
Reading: 5472.50 ft³
